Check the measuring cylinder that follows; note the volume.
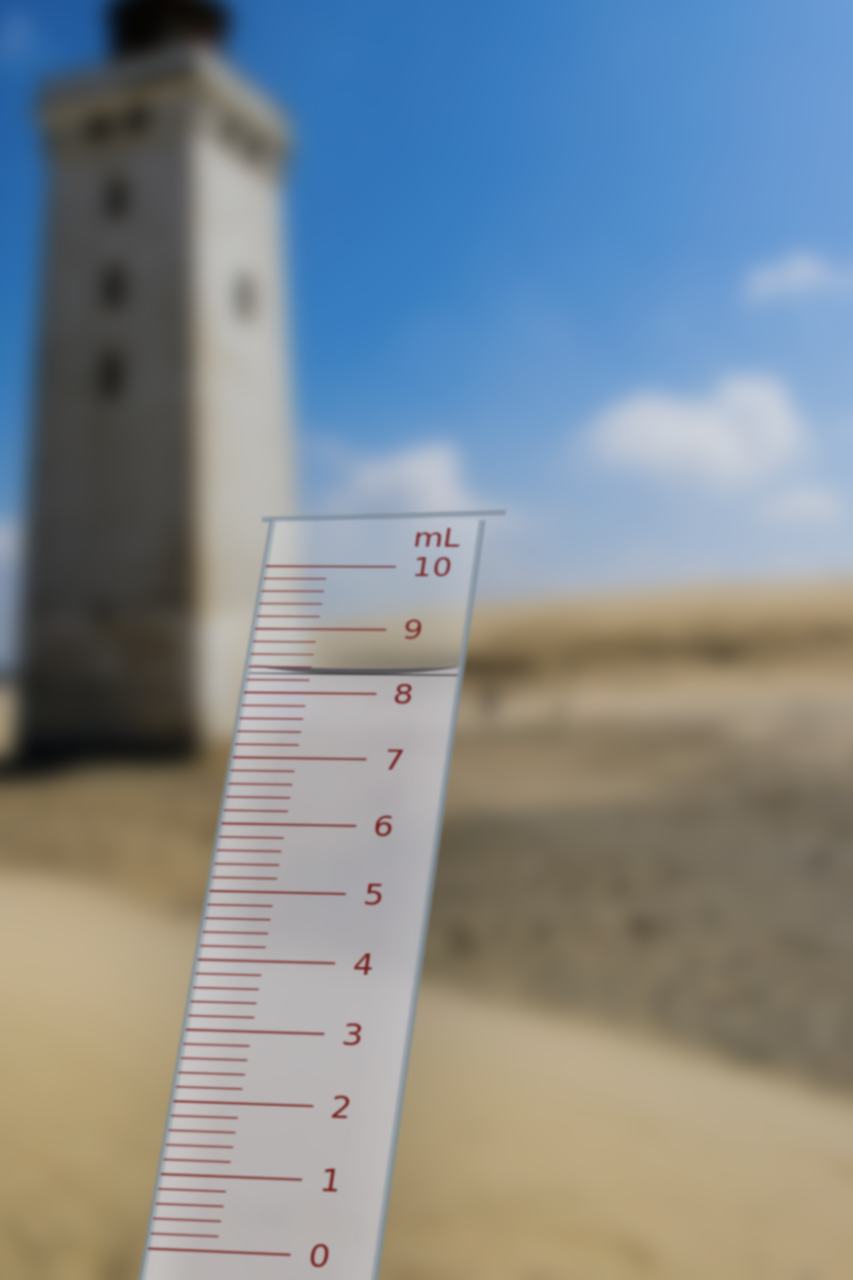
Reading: 8.3 mL
